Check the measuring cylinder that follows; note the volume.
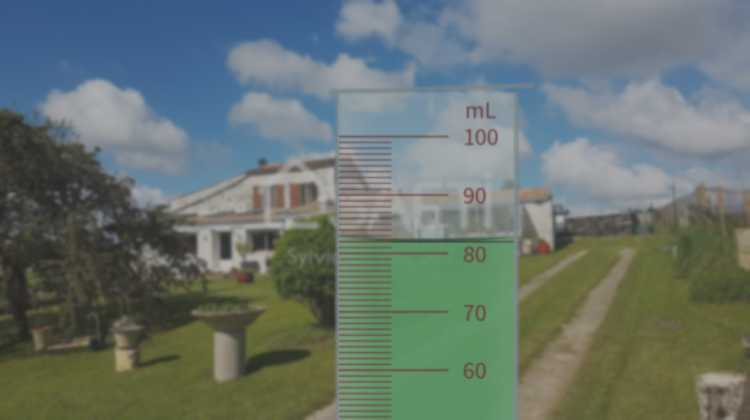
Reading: 82 mL
